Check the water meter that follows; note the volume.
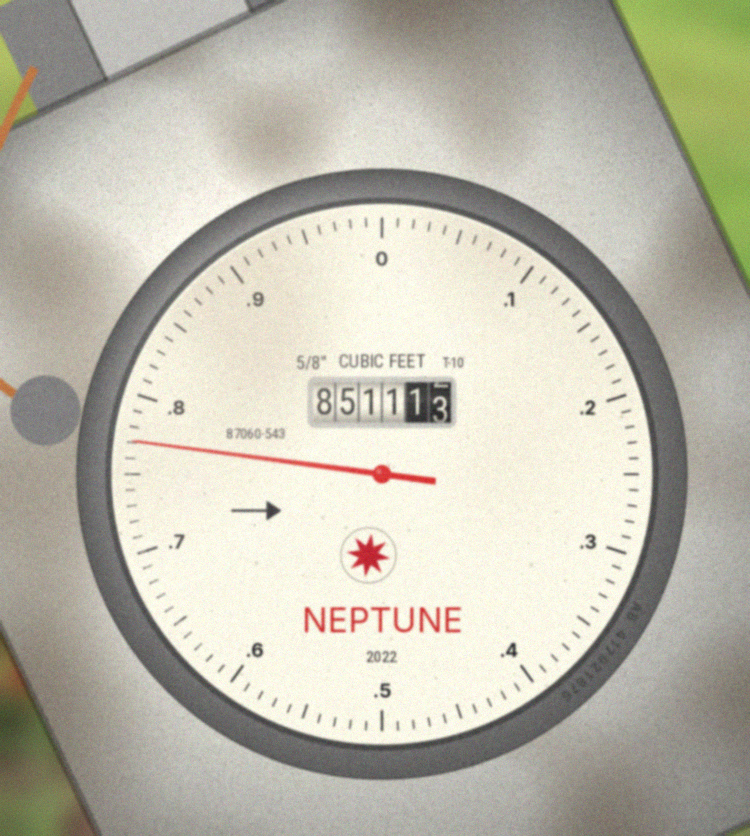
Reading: 851112.77 ft³
